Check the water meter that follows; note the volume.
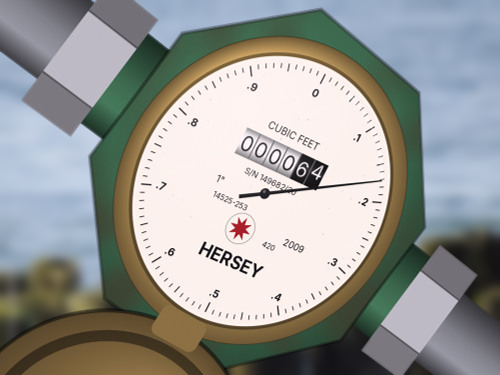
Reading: 64.17 ft³
